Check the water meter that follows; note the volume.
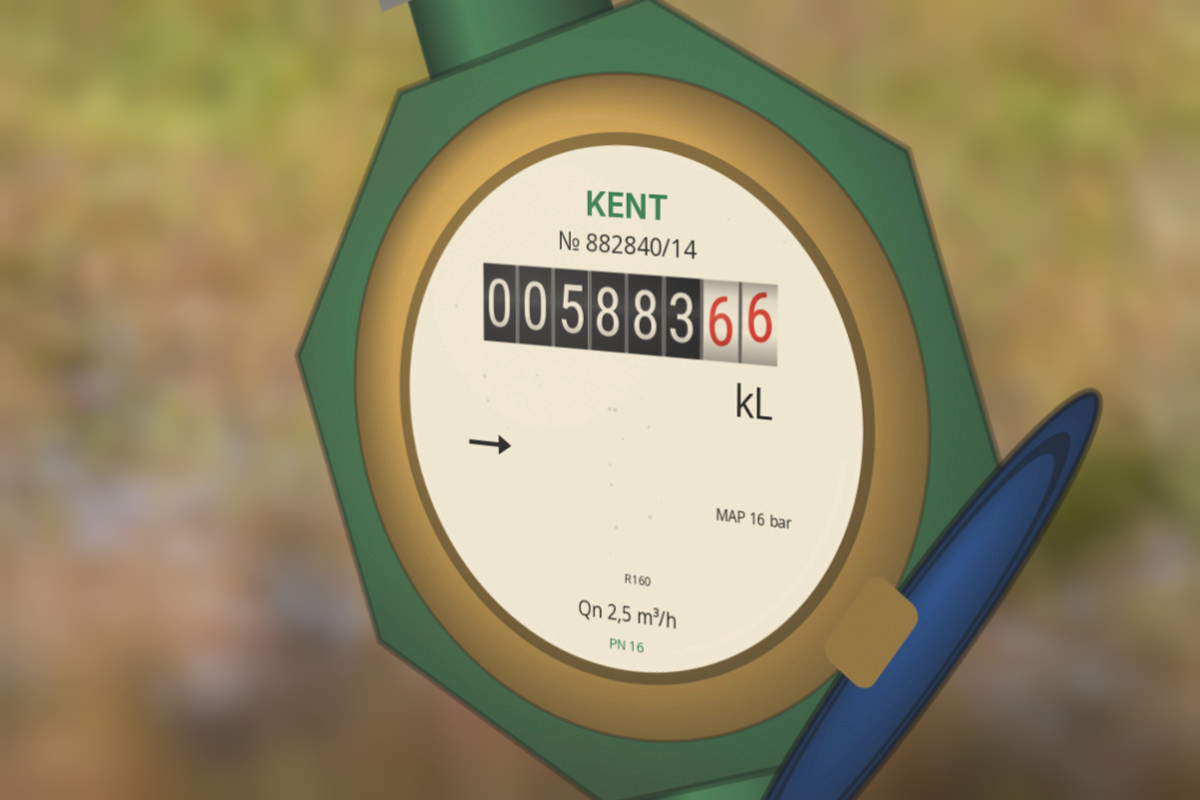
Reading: 5883.66 kL
